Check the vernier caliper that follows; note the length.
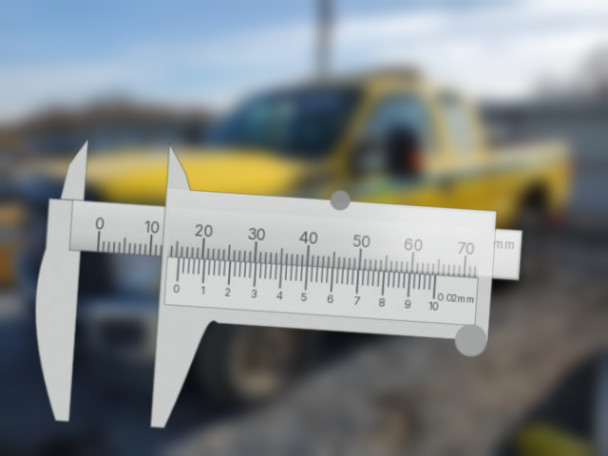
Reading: 15.5 mm
